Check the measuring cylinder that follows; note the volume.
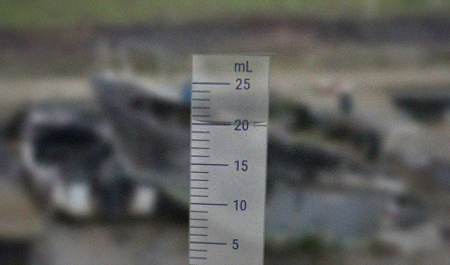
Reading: 20 mL
